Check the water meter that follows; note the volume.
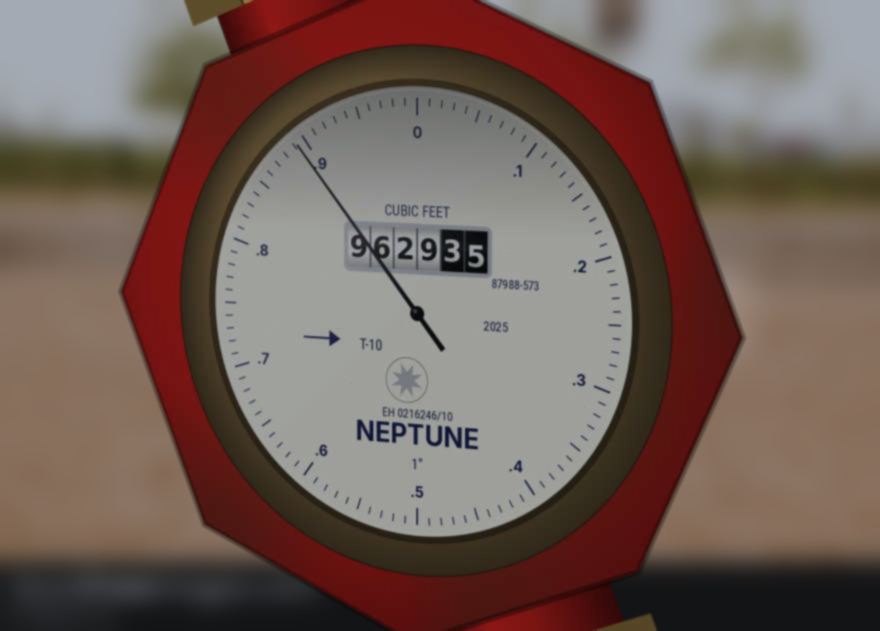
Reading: 962934.89 ft³
